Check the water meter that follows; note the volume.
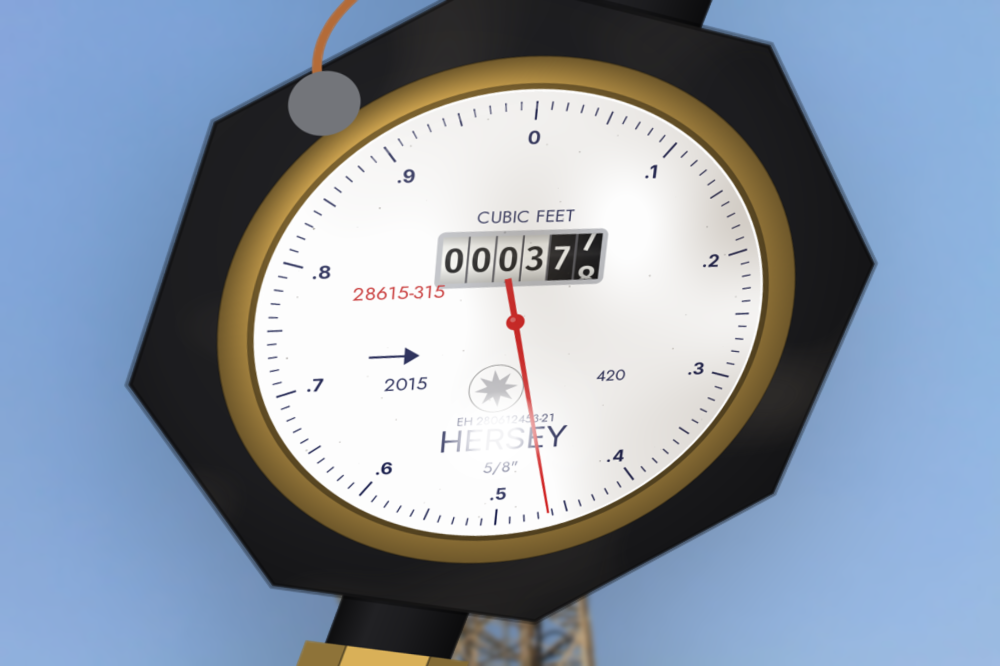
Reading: 377.46 ft³
